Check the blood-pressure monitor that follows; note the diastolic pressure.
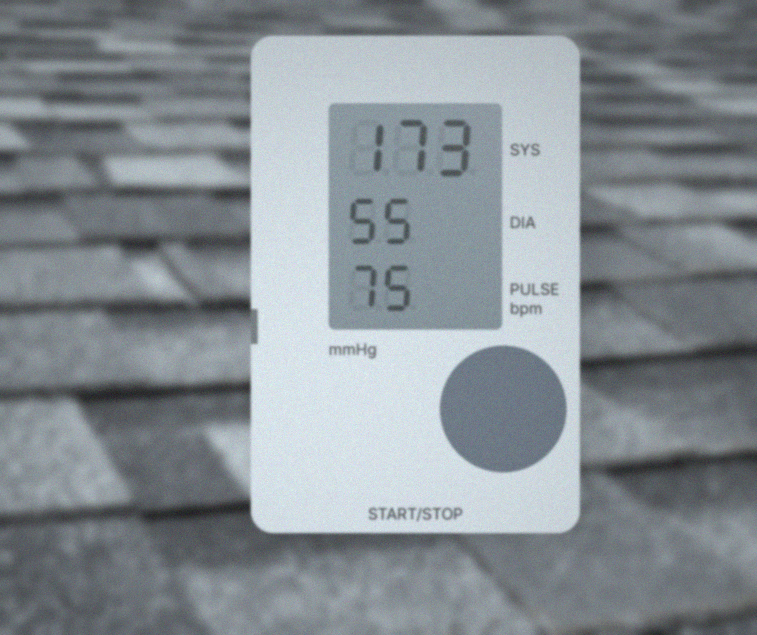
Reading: 55 mmHg
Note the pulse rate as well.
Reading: 75 bpm
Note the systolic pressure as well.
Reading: 173 mmHg
